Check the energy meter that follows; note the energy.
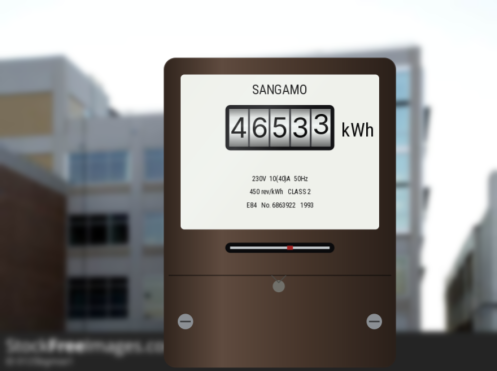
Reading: 46533 kWh
